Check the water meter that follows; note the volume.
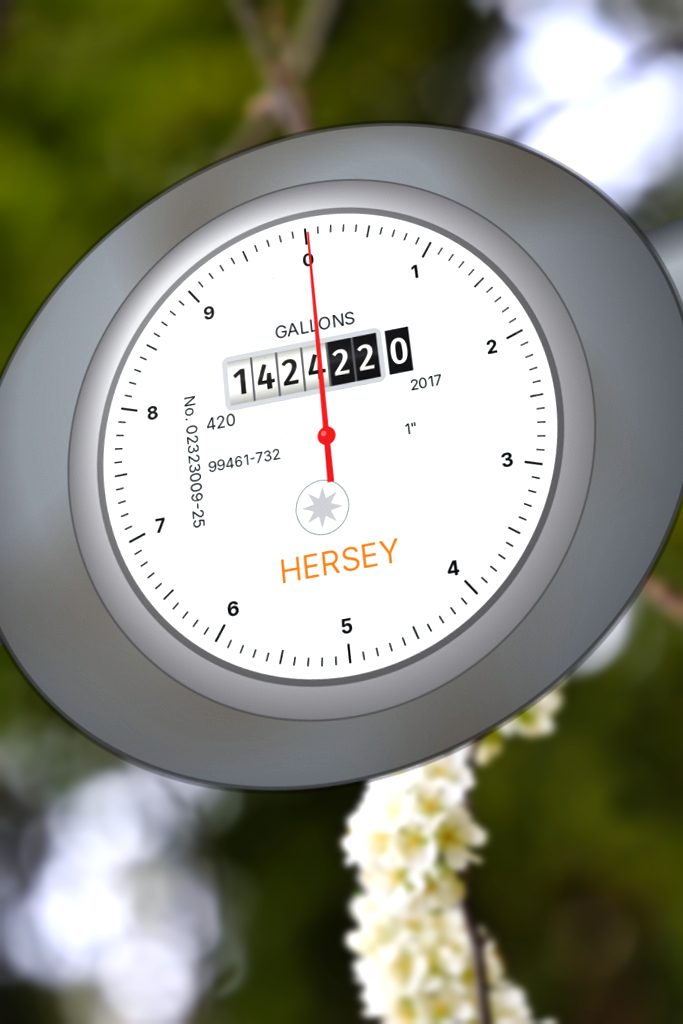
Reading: 1424220.0 gal
